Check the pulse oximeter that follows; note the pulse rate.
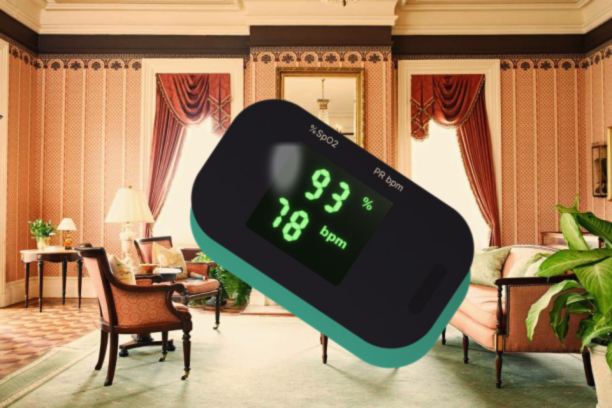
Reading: 78 bpm
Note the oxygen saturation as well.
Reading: 93 %
